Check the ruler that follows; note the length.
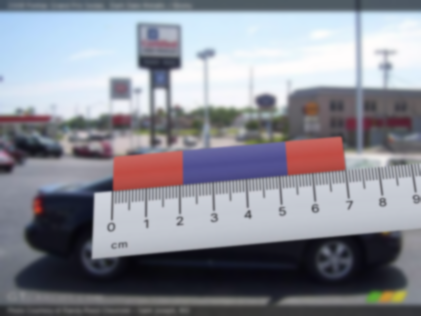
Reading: 7 cm
